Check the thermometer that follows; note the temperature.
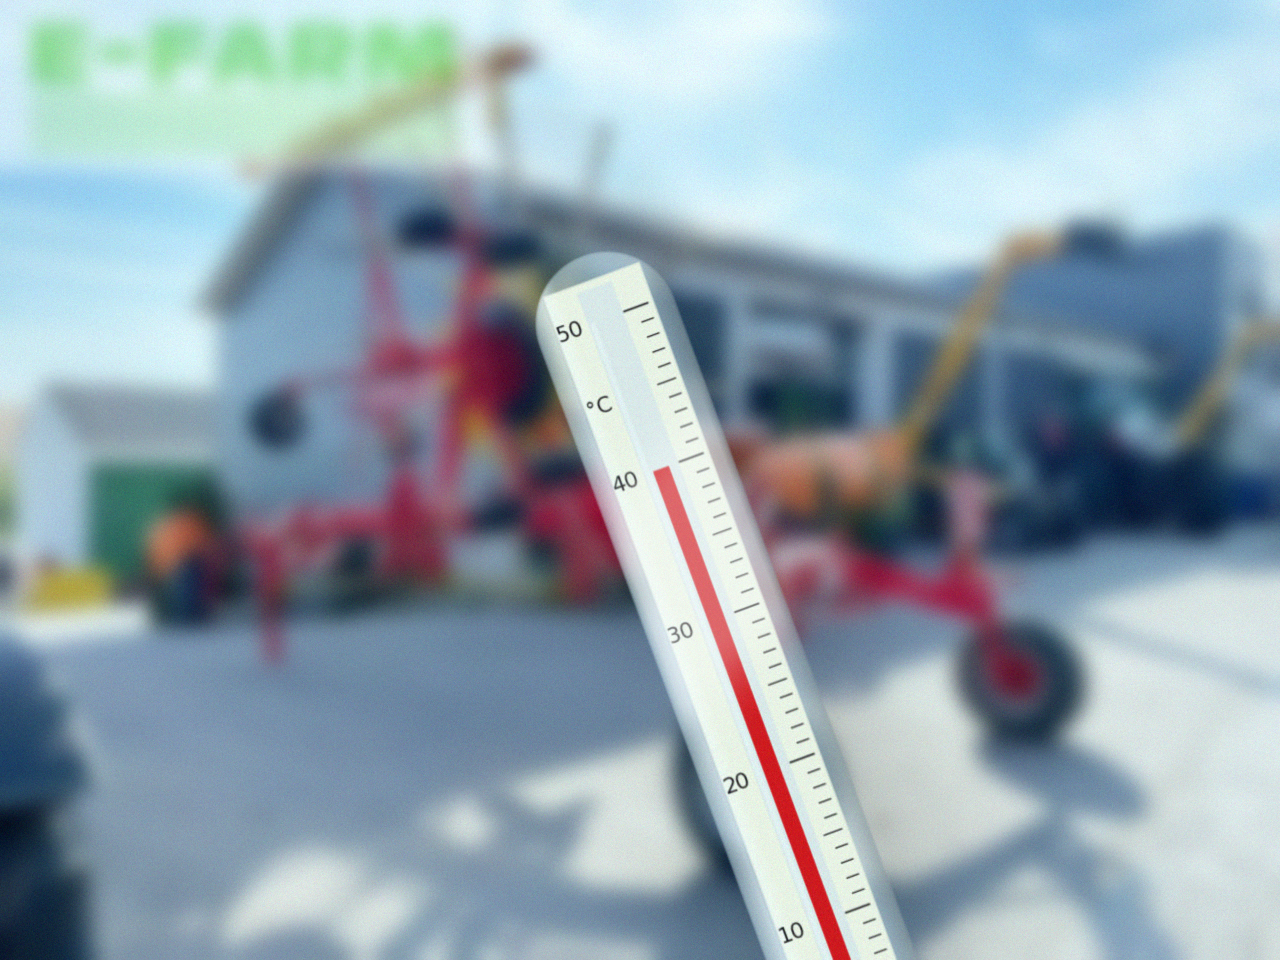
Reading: 40 °C
